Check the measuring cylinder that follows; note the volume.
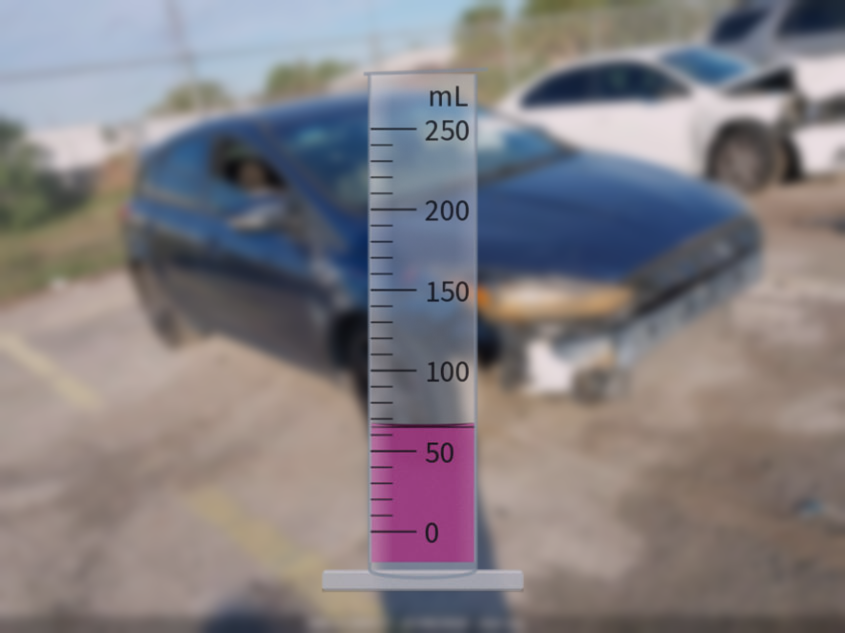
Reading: 65 mL
